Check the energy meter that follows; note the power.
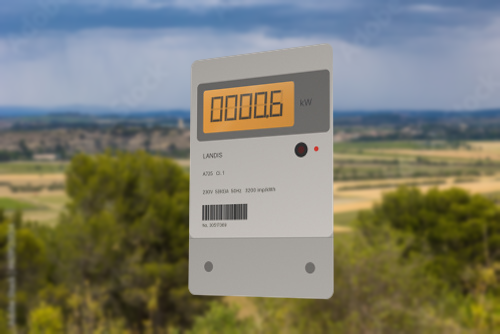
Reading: 0.6 kW
